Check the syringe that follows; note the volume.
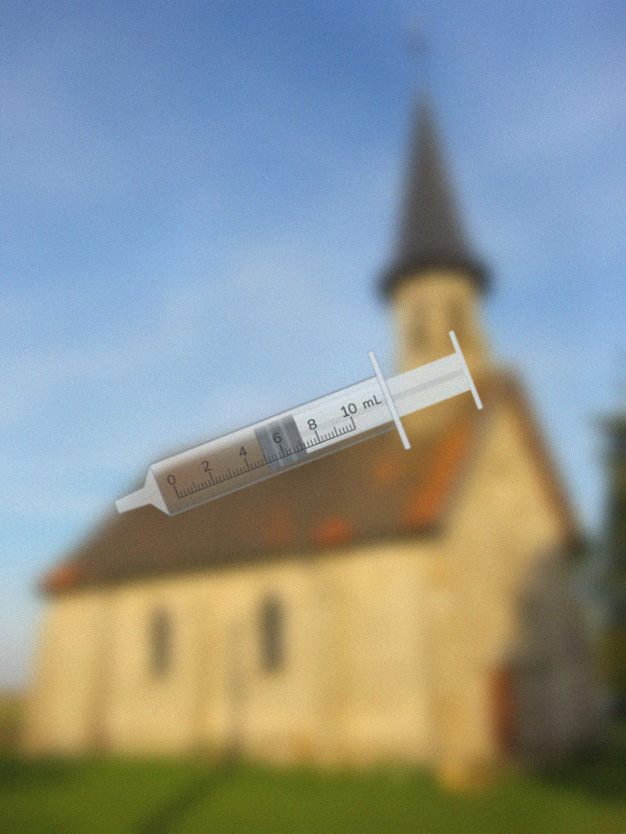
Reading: 5 mL
